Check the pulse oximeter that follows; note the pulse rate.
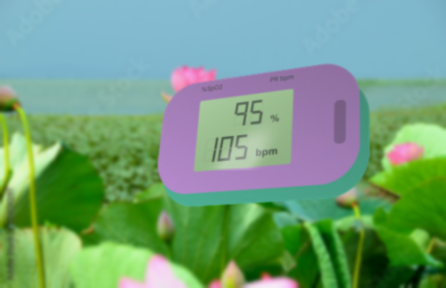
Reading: 105 bpm
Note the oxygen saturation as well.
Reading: 95 %
